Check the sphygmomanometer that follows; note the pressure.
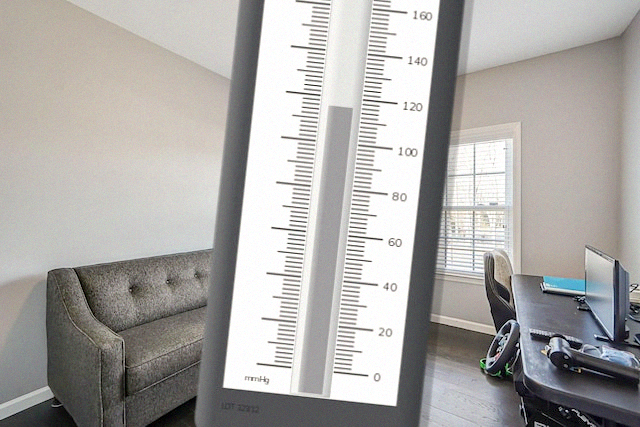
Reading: 116 mmHg
